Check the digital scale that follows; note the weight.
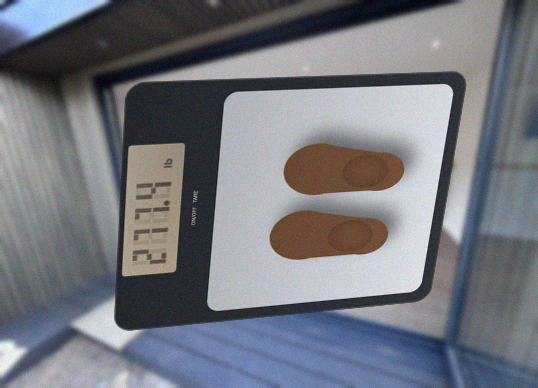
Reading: 277.4 lb
